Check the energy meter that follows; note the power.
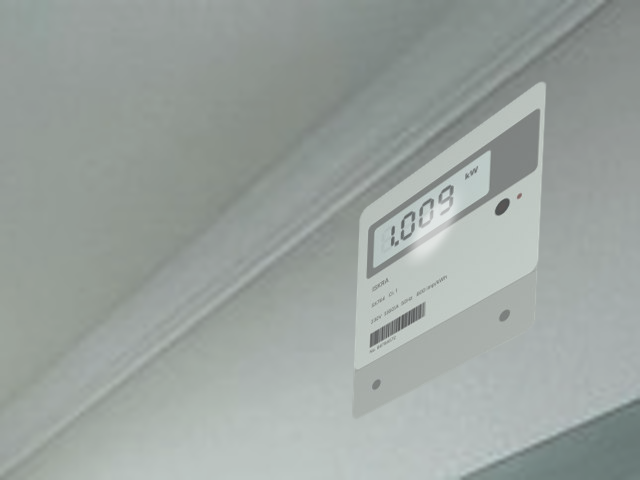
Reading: 1.009 kW
